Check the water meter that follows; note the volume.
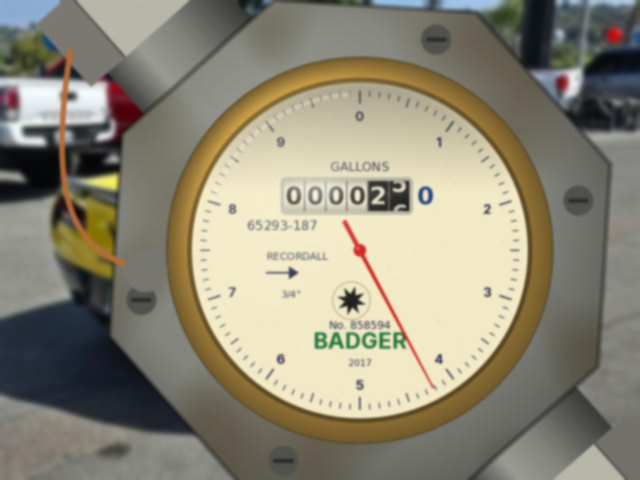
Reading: 254.2 gal
